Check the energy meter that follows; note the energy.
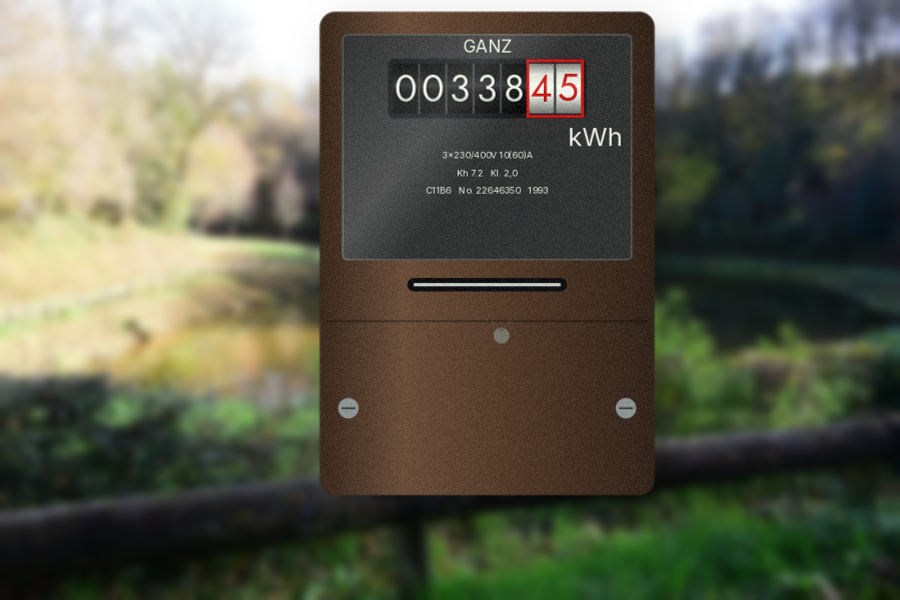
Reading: 338.45 kWh
